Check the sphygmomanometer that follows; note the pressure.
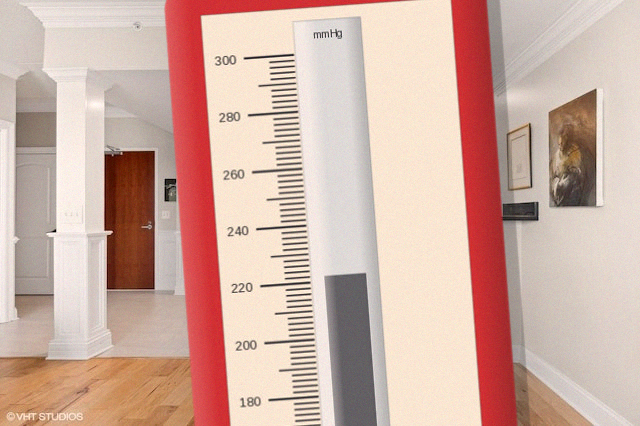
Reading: 222 mmHg
